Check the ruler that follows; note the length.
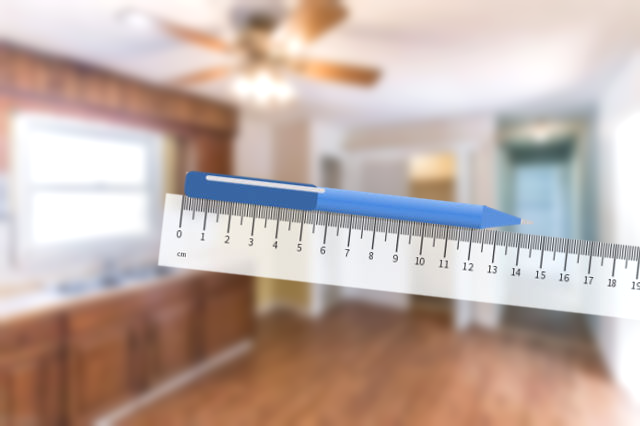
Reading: 14.5 cm
